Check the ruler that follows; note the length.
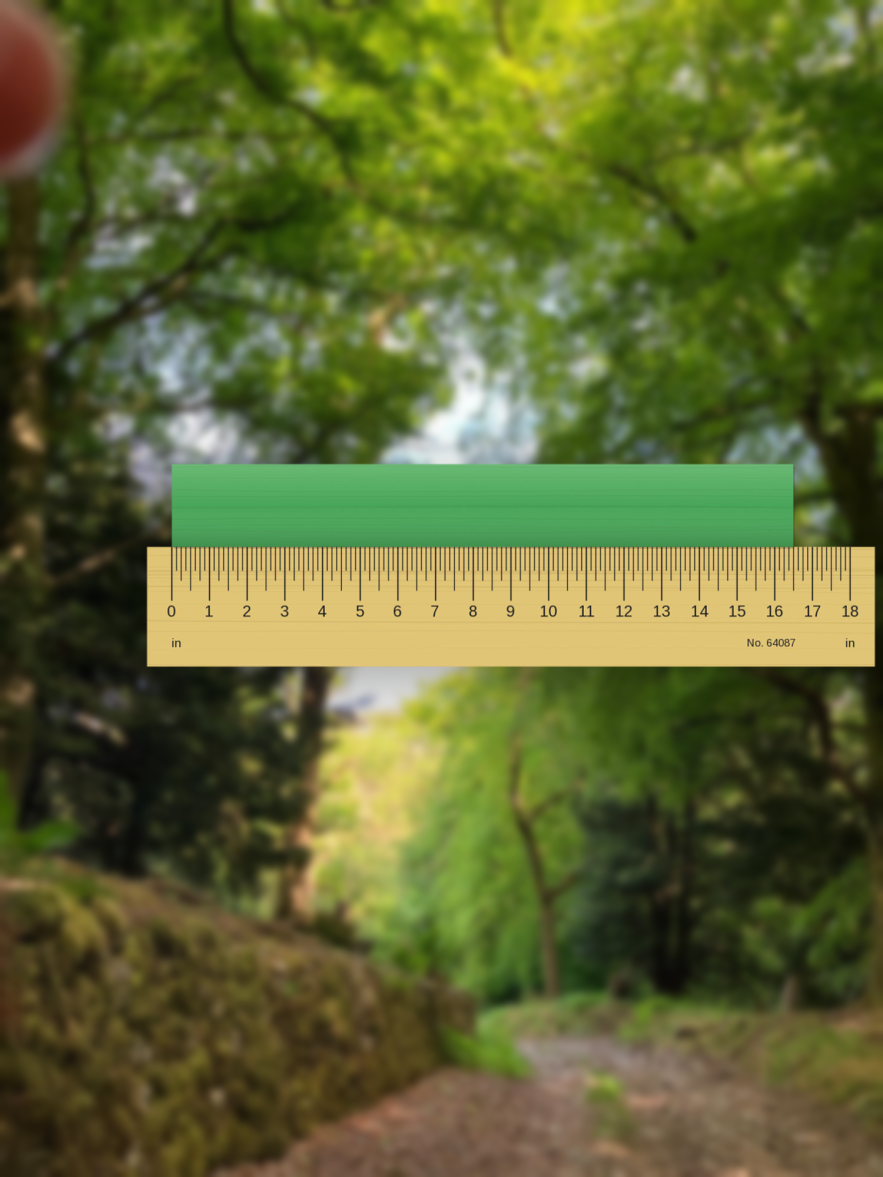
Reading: 16.5 in
